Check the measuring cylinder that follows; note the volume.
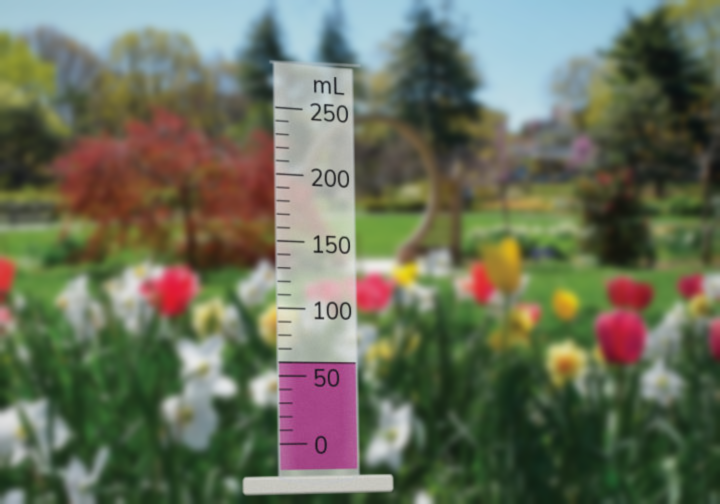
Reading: 60 mL
